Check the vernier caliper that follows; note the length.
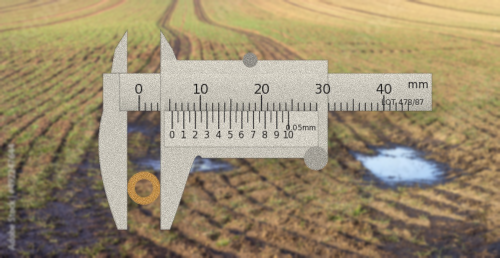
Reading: 5.4 mm
